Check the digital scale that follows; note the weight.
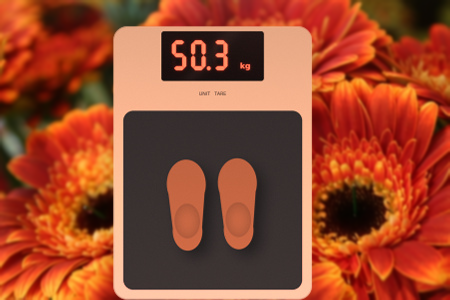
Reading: 50.3 kg
